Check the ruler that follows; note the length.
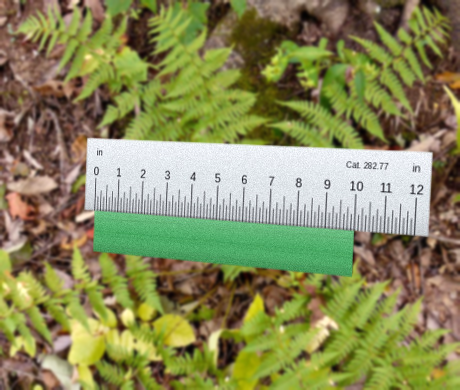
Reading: 10 in
